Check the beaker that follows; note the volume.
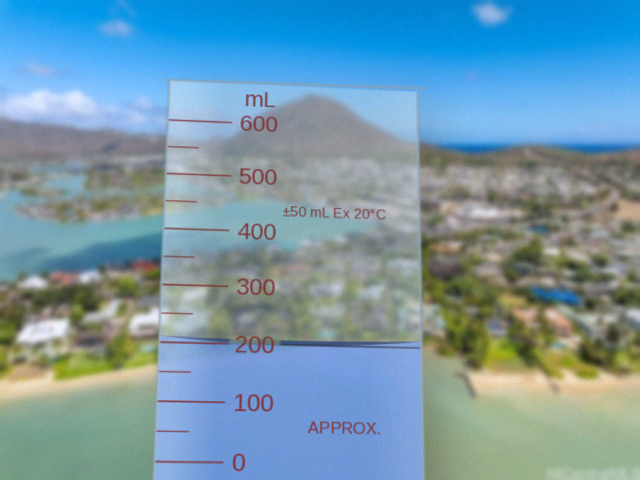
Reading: 200 mL
